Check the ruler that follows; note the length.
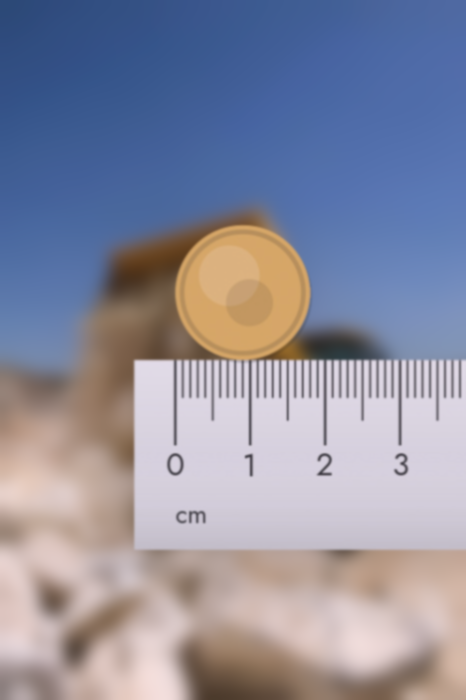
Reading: 1.8 cm
